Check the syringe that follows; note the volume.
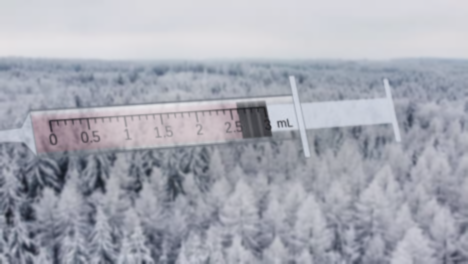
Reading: 2.6 mL
